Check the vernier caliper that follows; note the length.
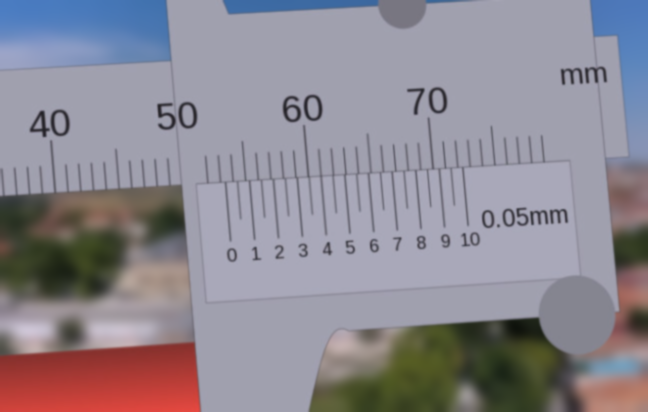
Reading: 53.4 mm
